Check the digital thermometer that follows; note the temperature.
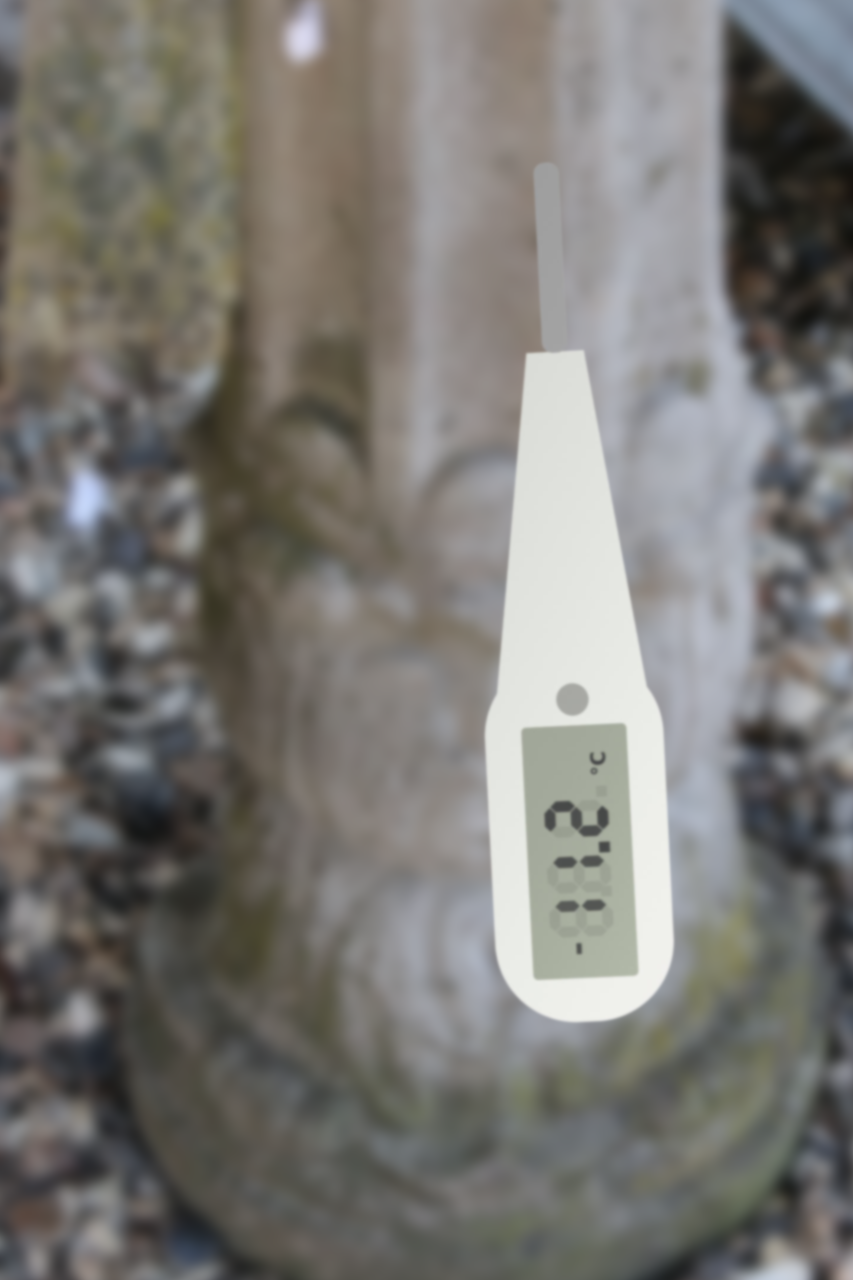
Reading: -11.2 °C
